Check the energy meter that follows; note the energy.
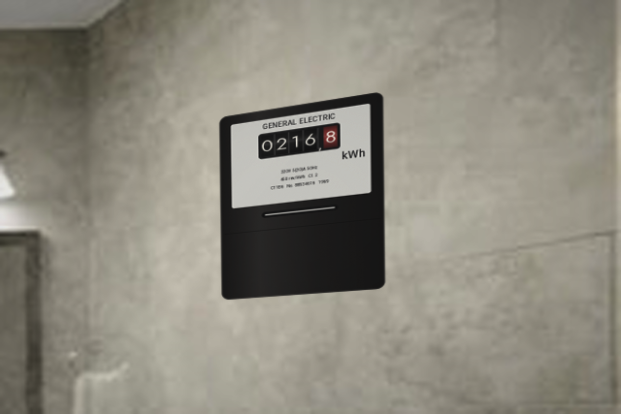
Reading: 216.8 kWh
